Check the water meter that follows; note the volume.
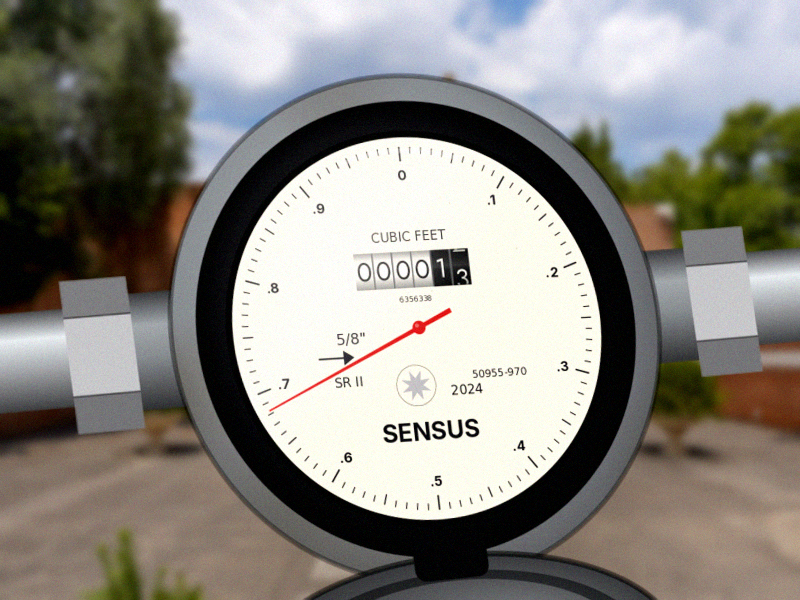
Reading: 12.68 ft³
